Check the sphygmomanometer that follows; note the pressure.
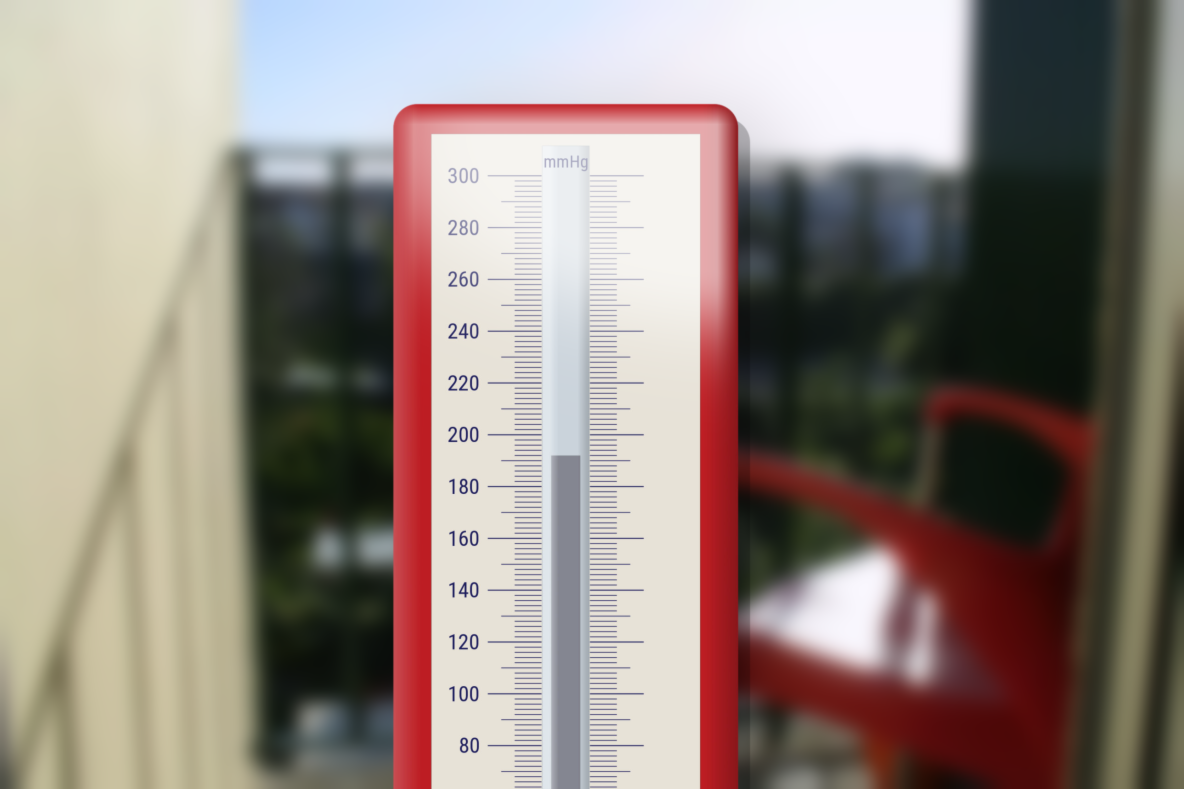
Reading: 192 mmHg
